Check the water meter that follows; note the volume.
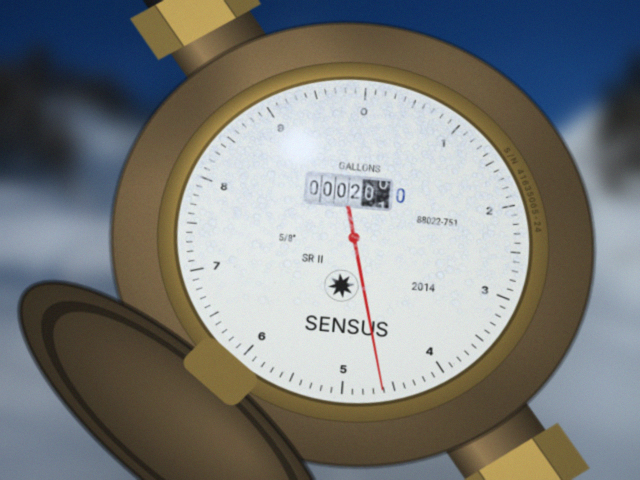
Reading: 2004.6 gal
